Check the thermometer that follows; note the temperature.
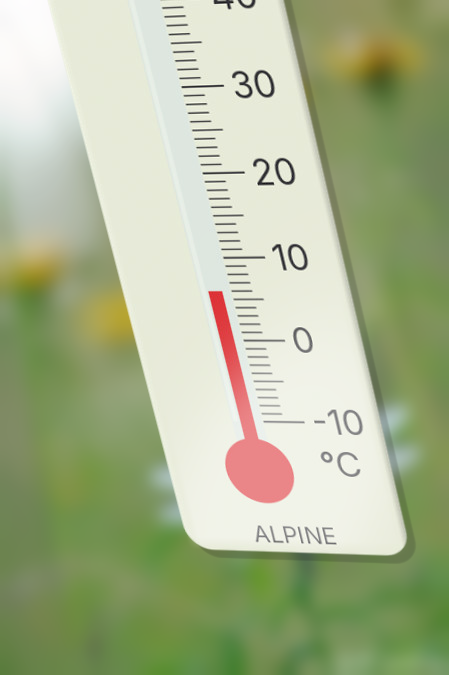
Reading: 6 °C
